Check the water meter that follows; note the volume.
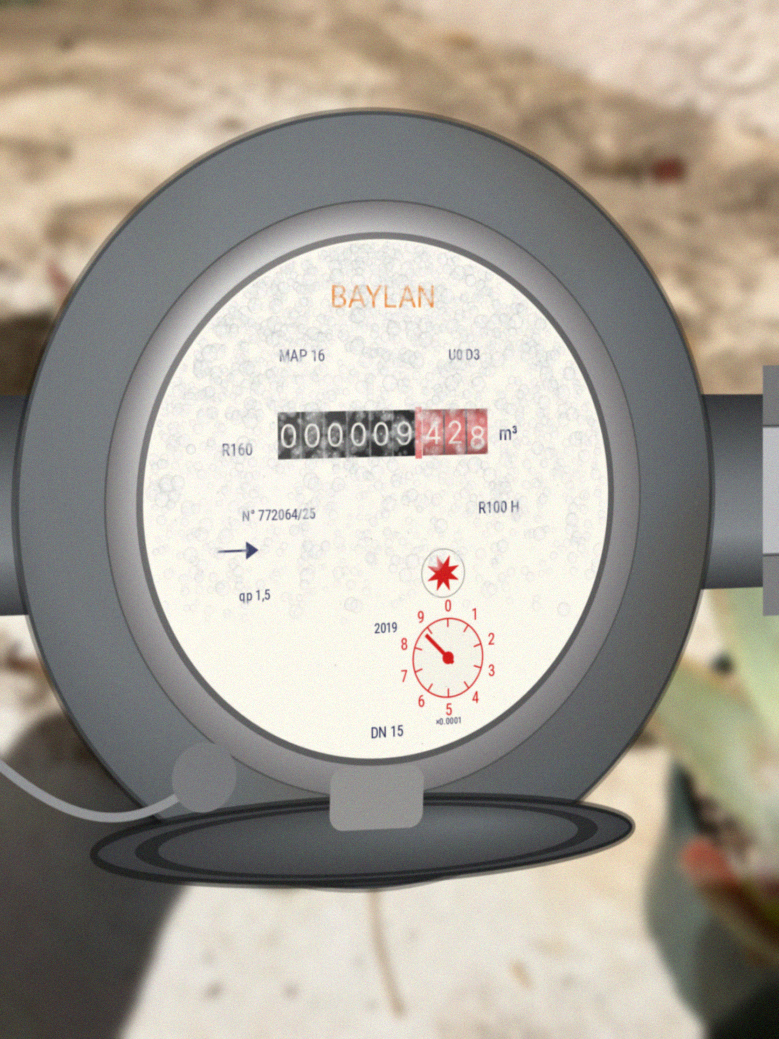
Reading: 9.4278 m³
